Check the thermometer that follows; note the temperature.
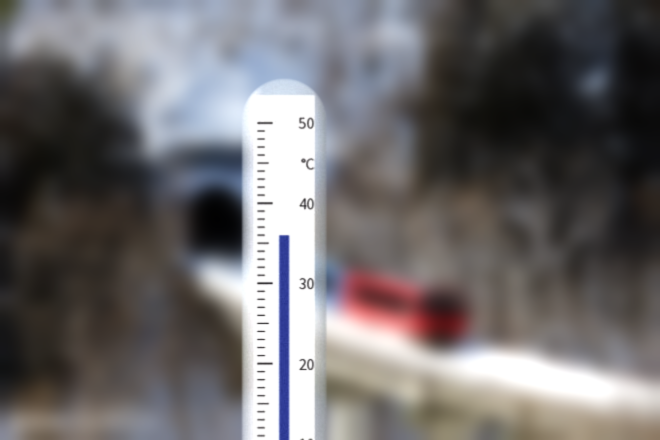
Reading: 36 °C
